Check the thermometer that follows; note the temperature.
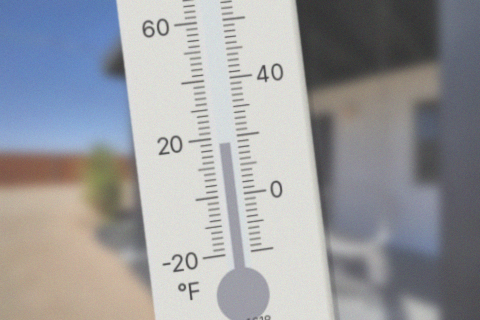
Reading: 18 °F
